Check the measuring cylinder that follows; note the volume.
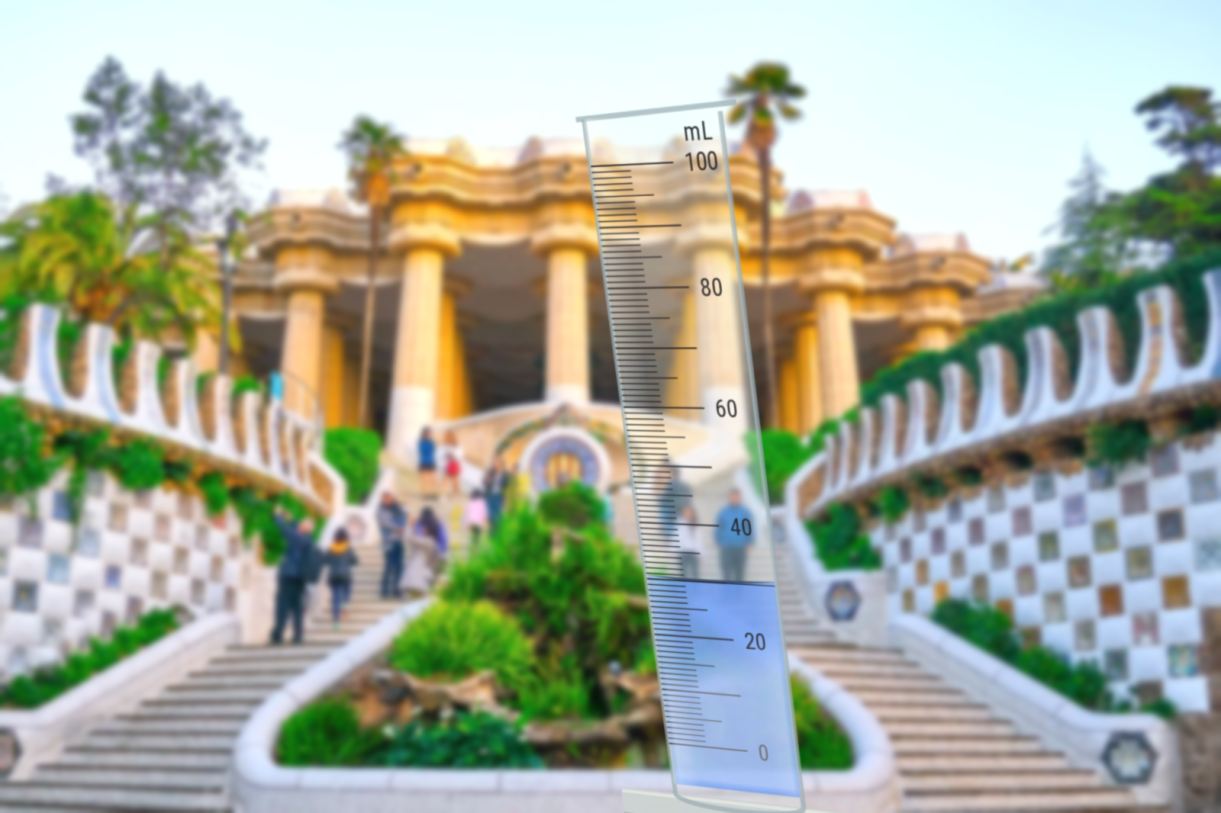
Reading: 30 mL
